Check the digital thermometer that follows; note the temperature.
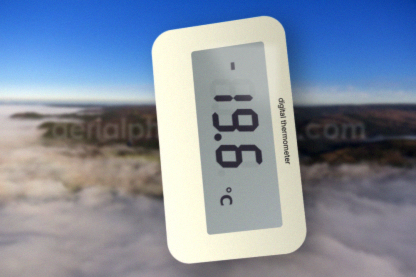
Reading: -19.6 °C
